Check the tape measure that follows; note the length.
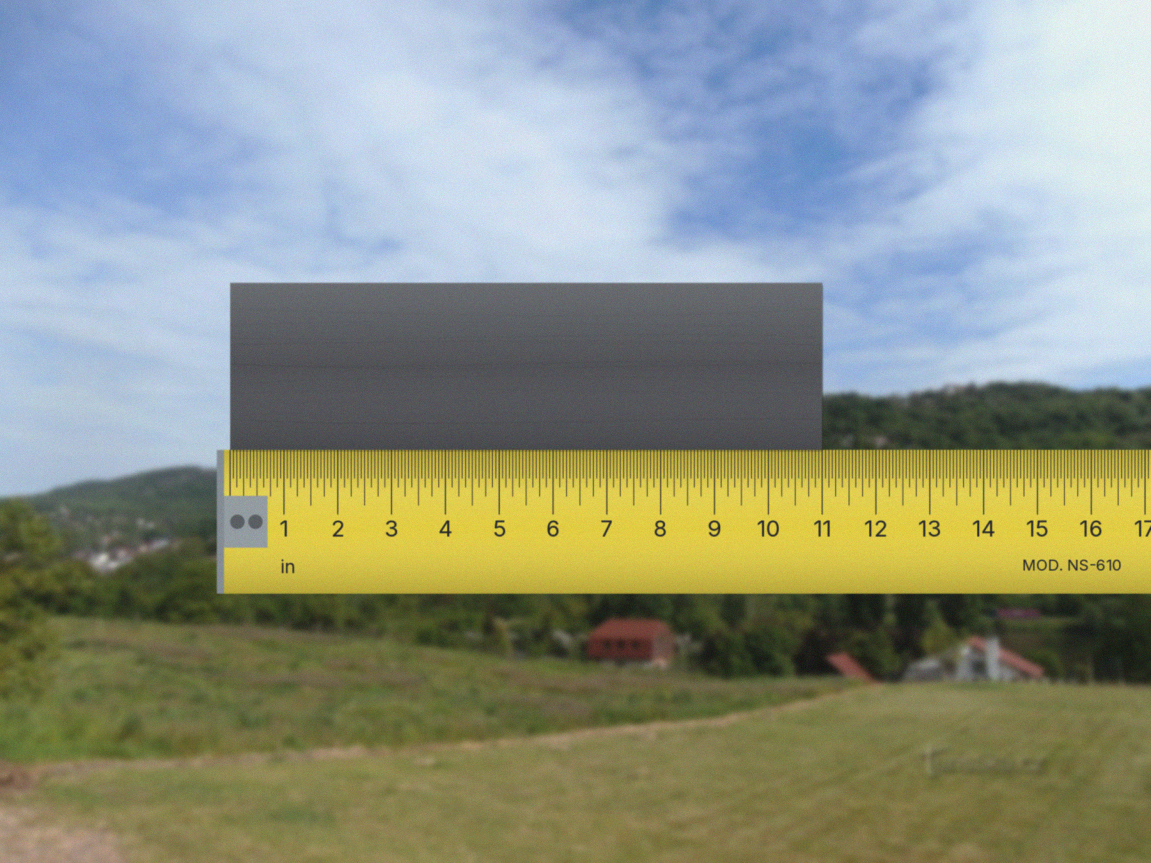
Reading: 11 in
